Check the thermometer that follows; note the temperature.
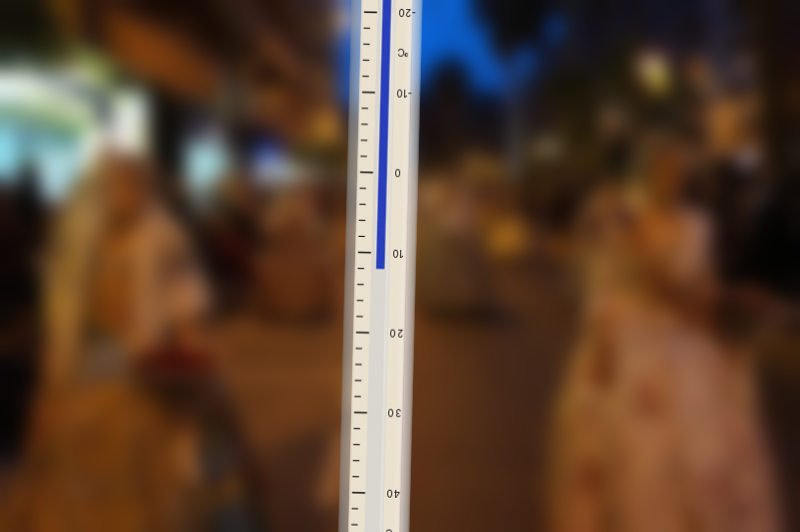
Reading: 12 °C
